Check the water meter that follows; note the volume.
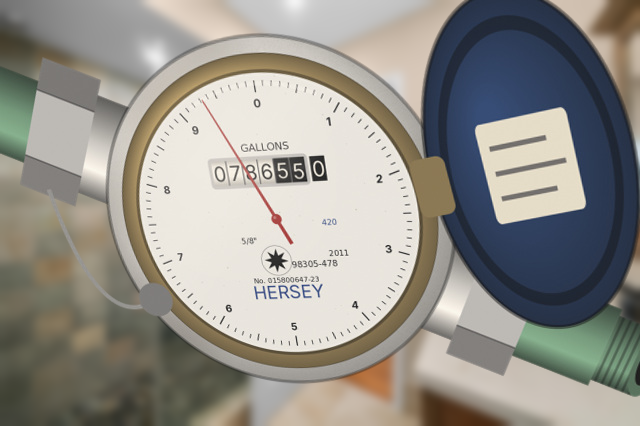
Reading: 786549.3 gal
